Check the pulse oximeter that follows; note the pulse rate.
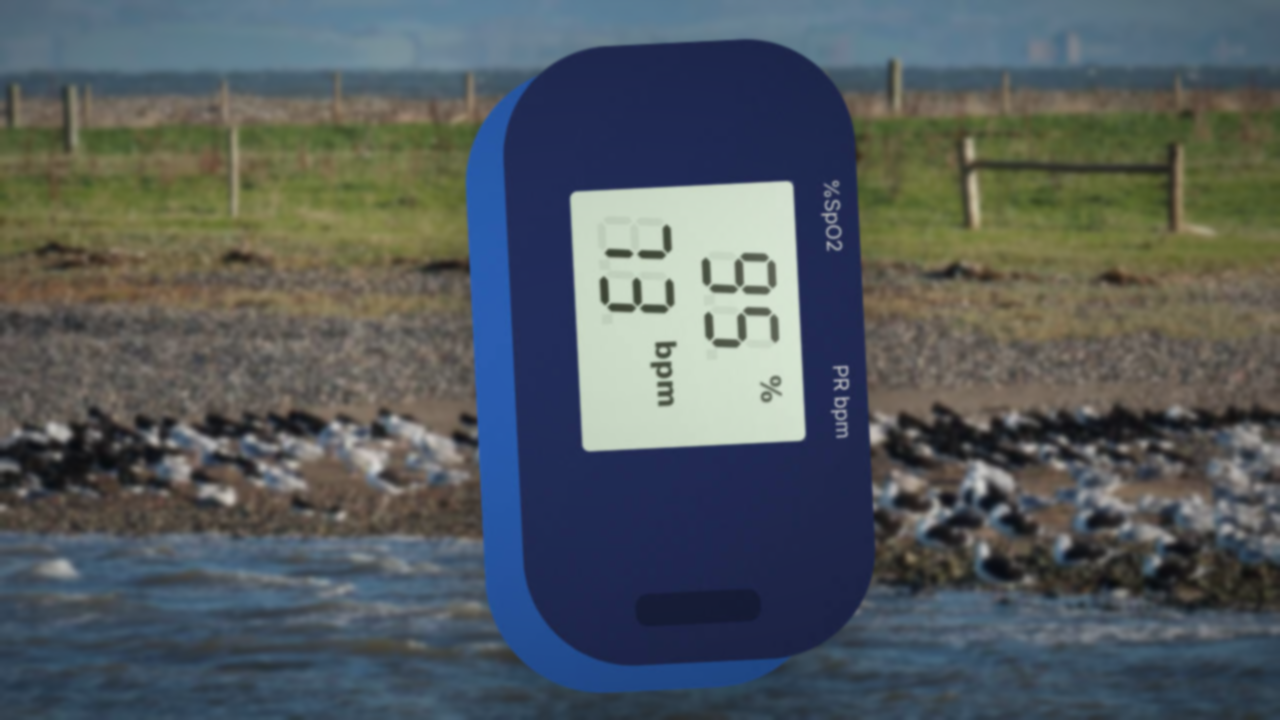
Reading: 73 bpm
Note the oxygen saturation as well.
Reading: 95 %
